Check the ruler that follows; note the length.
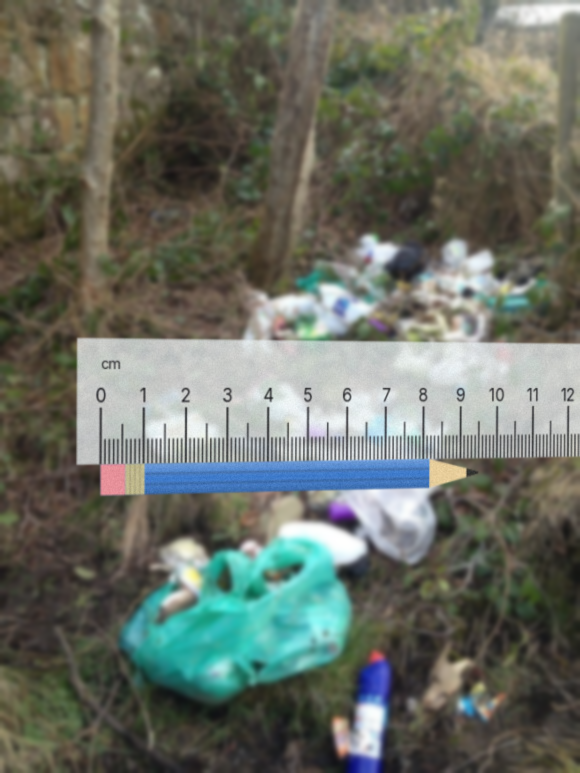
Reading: 9.5 cm
